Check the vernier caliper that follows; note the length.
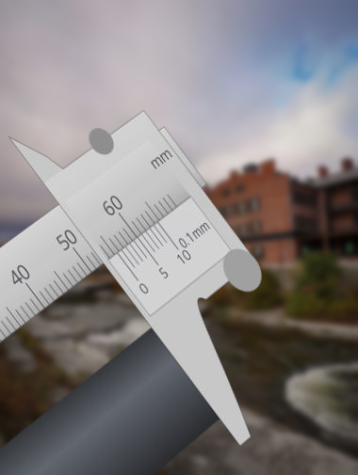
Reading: 55.6 mm
